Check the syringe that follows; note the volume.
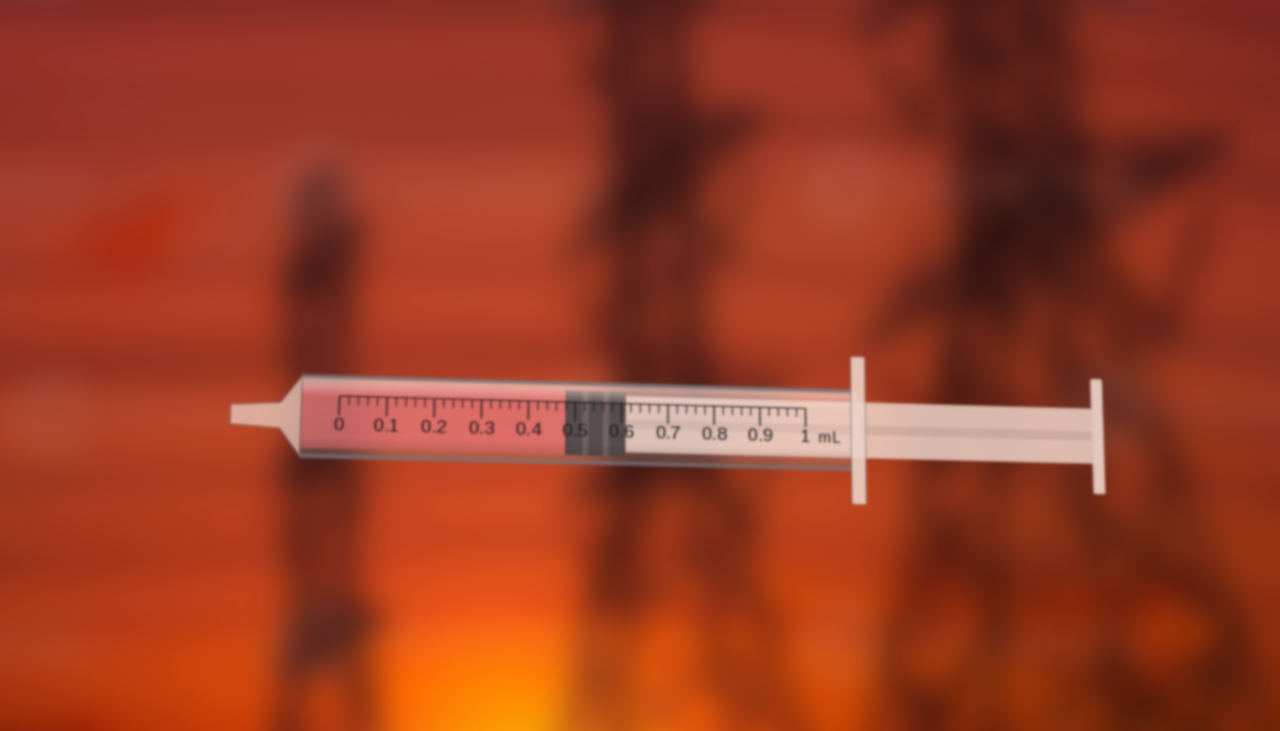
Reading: 0.48 mL
